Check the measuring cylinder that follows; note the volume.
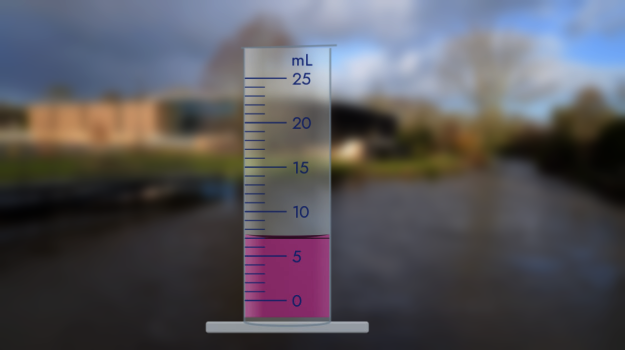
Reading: 7 mL
